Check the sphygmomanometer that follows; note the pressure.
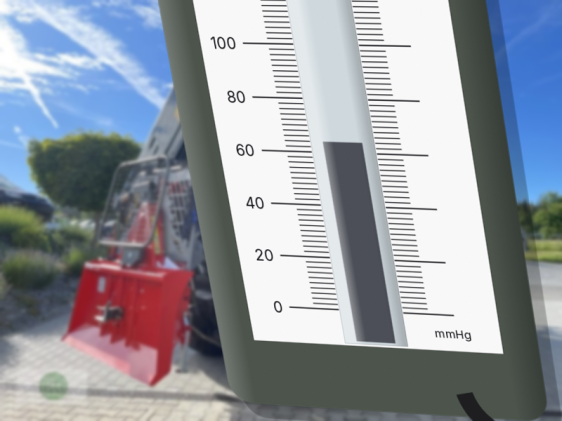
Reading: 64 mmHg
